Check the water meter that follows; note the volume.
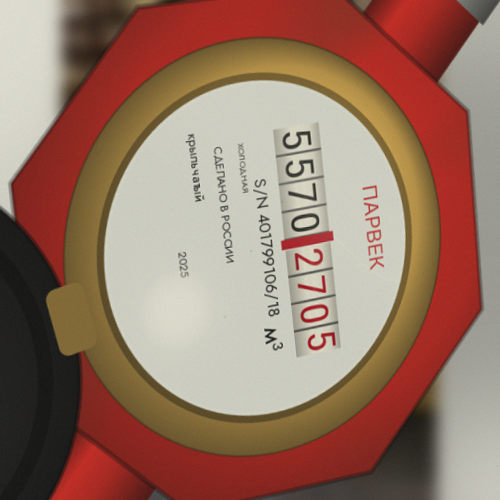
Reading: 5570.2705 m³
